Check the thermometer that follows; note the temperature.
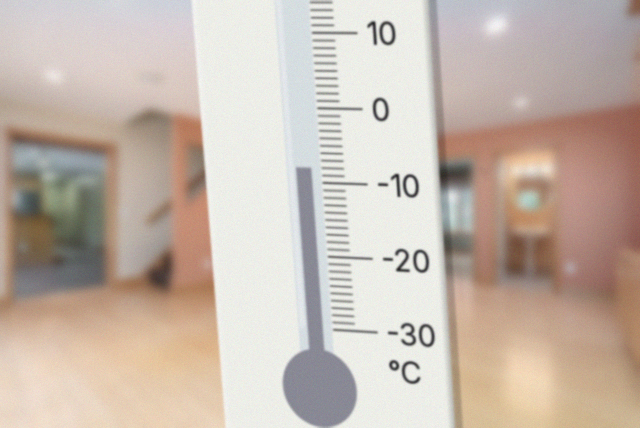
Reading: -8 °C
